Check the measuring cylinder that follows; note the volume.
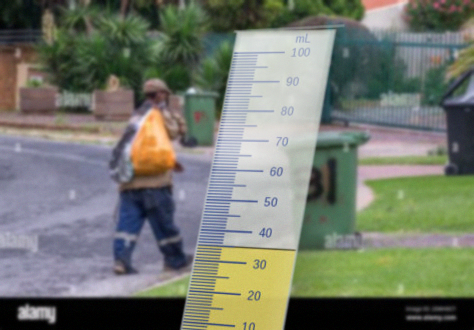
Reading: 35 mL
